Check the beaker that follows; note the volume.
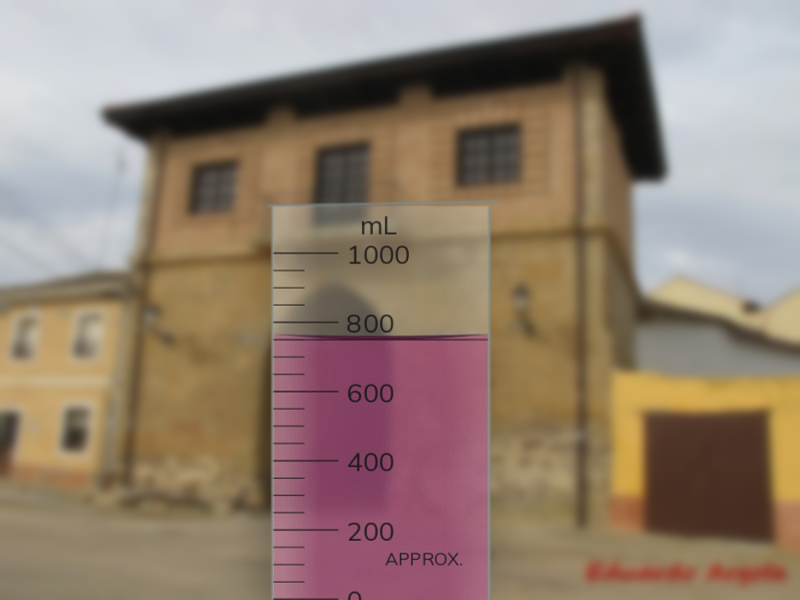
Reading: 750 mL
